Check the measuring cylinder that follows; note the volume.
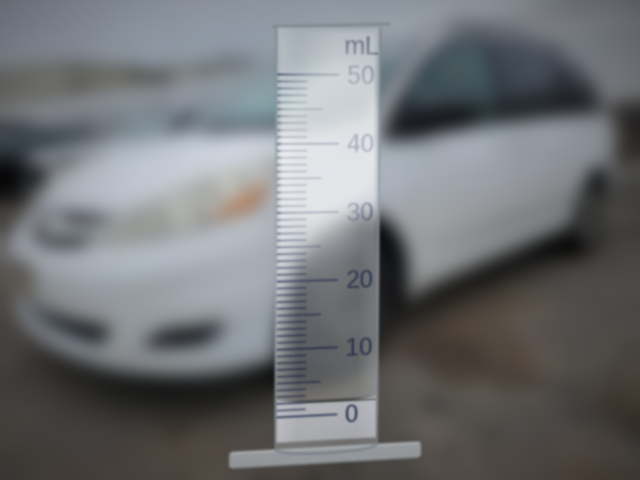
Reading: 2 mL
